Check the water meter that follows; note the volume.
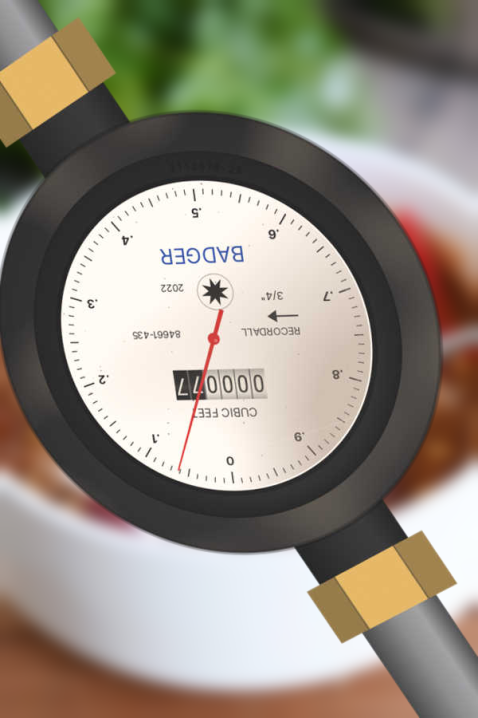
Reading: 77.06 ft³
